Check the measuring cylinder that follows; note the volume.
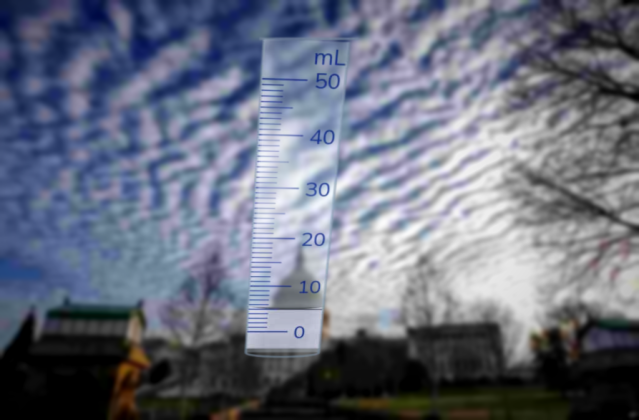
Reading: 5 mL
